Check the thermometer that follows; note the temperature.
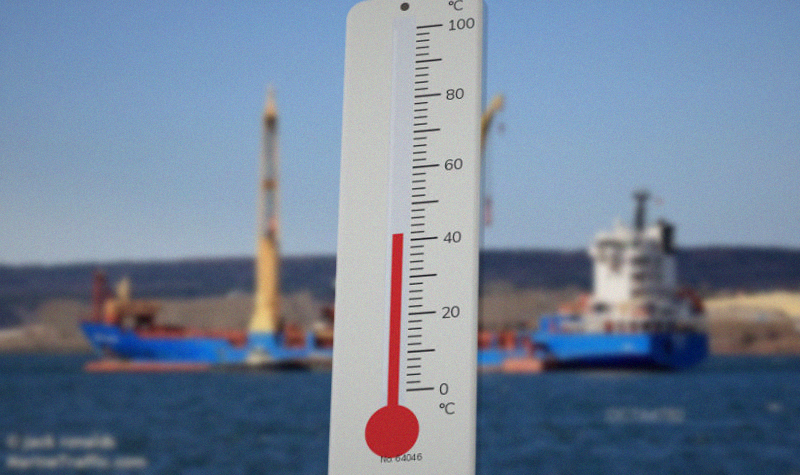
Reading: 42 °C
